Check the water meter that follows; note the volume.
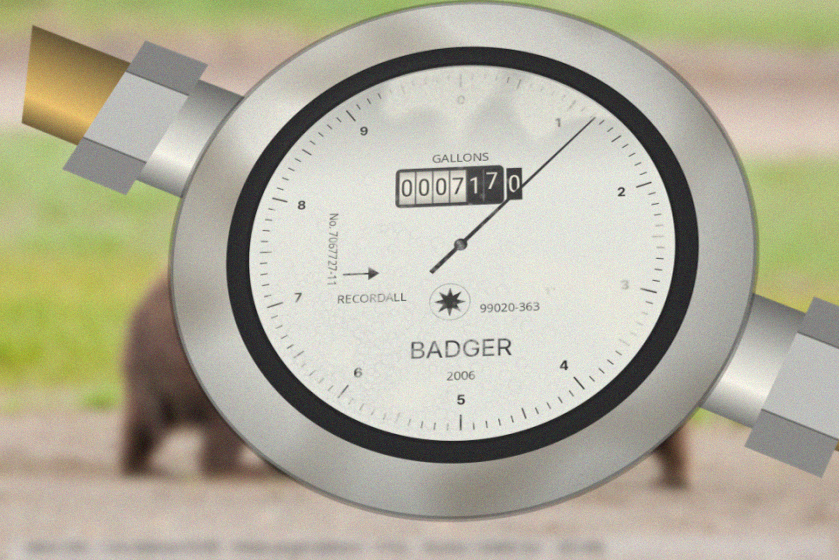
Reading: 7171.2 gal
